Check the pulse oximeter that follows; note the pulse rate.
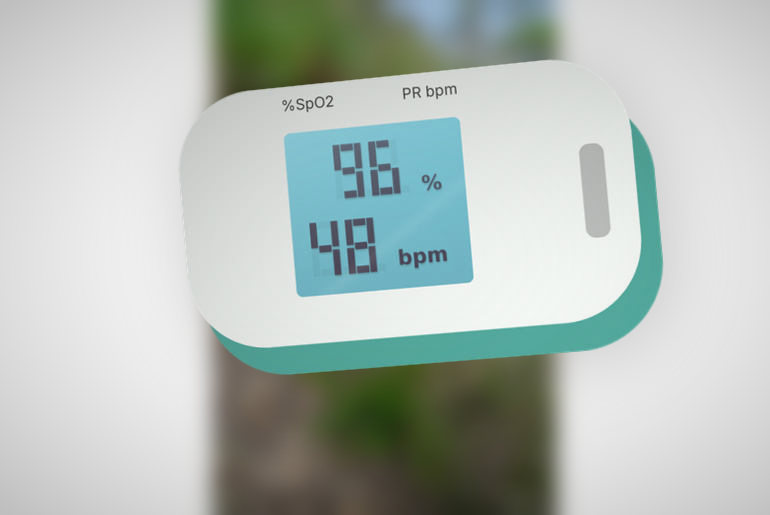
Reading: 48 bpm
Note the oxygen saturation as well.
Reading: 96 %
